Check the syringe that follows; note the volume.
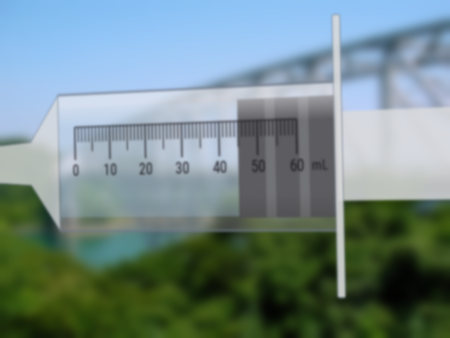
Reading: 45 mL
